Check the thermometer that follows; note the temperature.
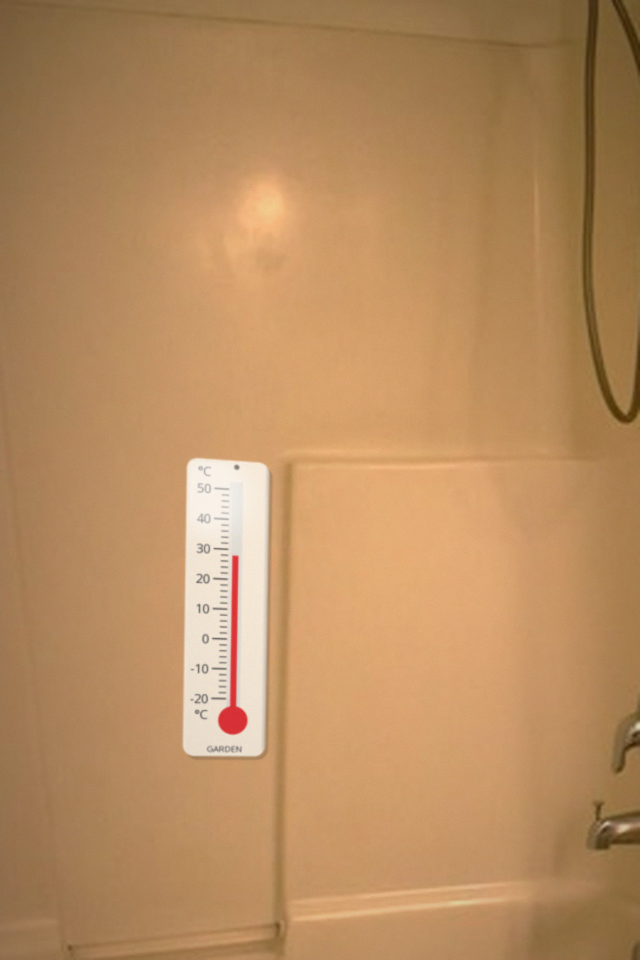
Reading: 28 °C
